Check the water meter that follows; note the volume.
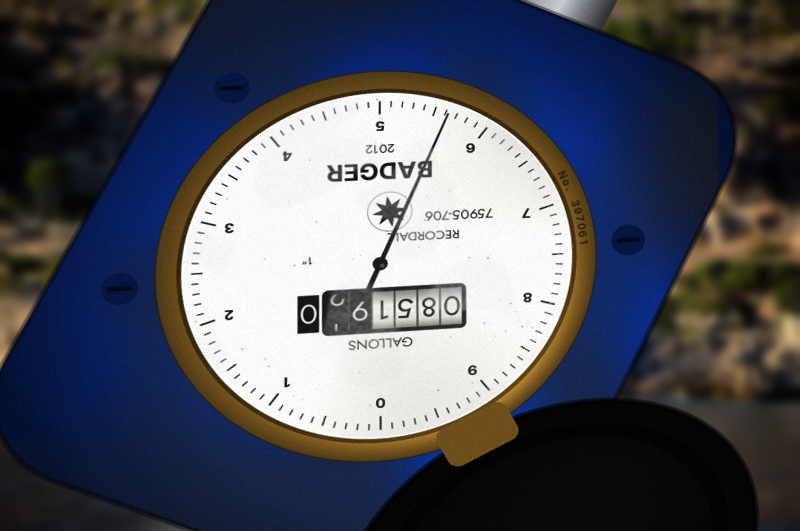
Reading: 851915.6 gal
